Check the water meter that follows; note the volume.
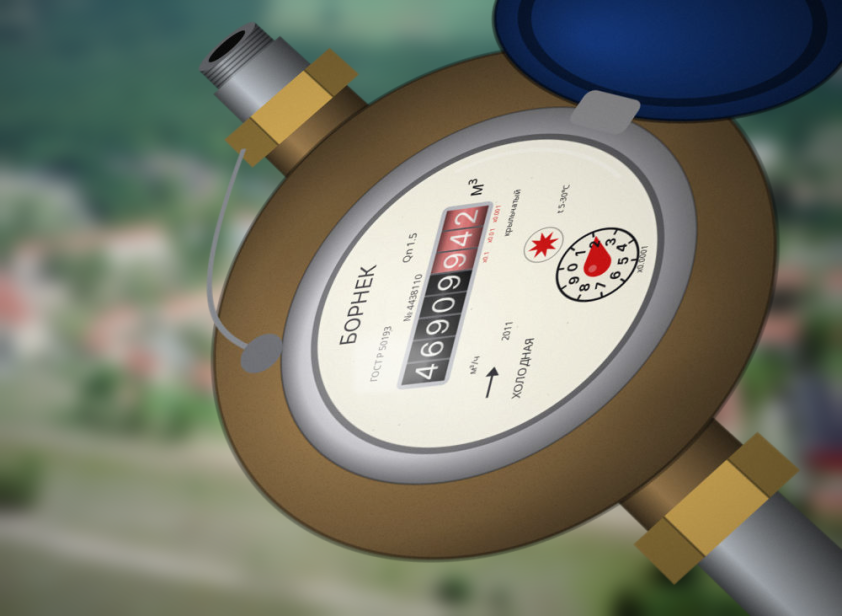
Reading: 46909.9422 m³
